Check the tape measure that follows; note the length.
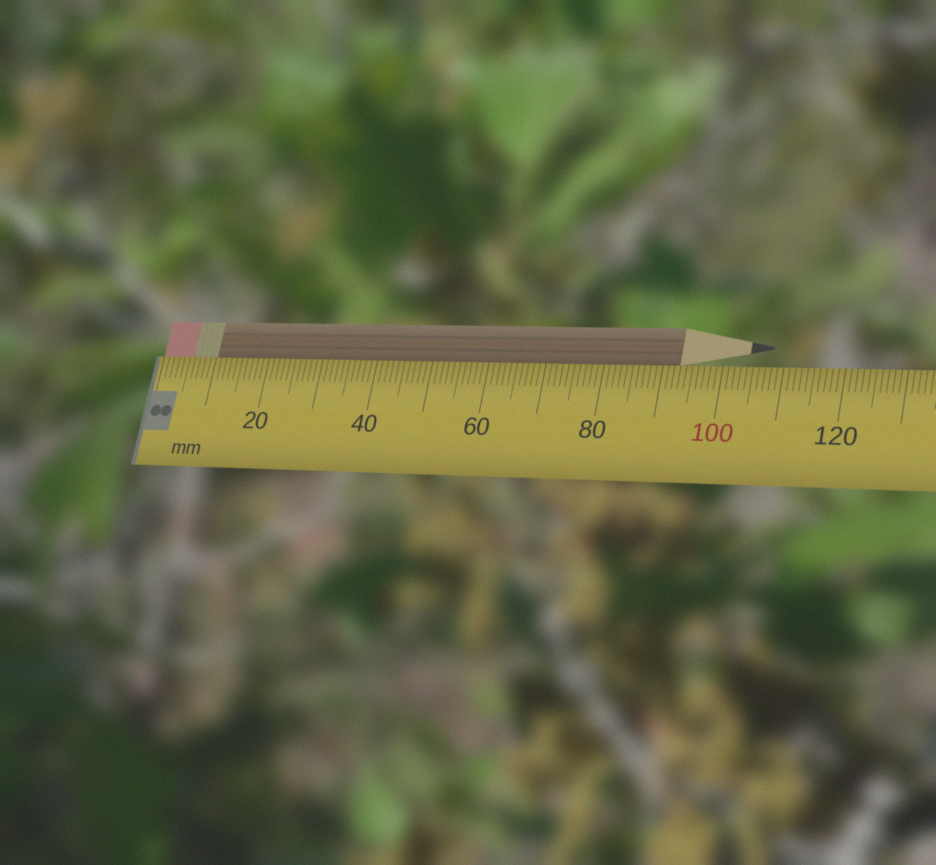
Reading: 108 mm
